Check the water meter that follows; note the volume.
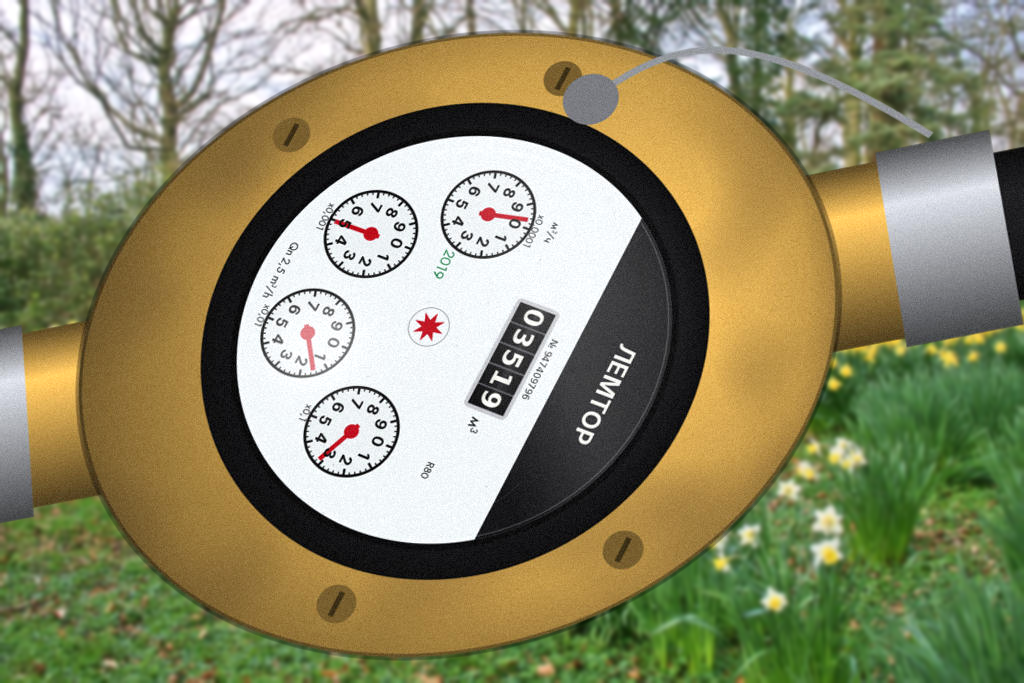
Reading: 3519.3149 m³
